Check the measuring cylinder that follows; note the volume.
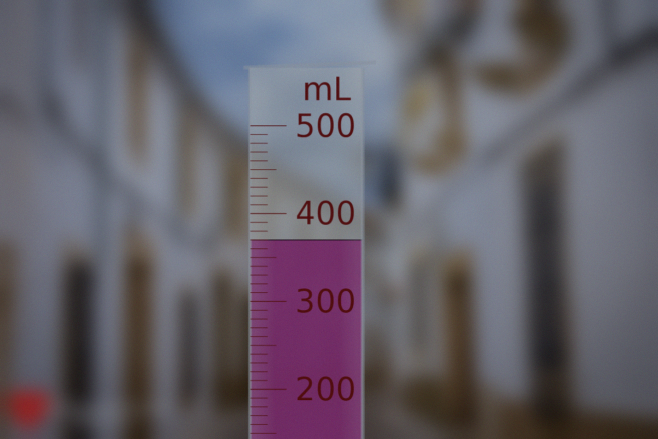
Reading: 370 mL
